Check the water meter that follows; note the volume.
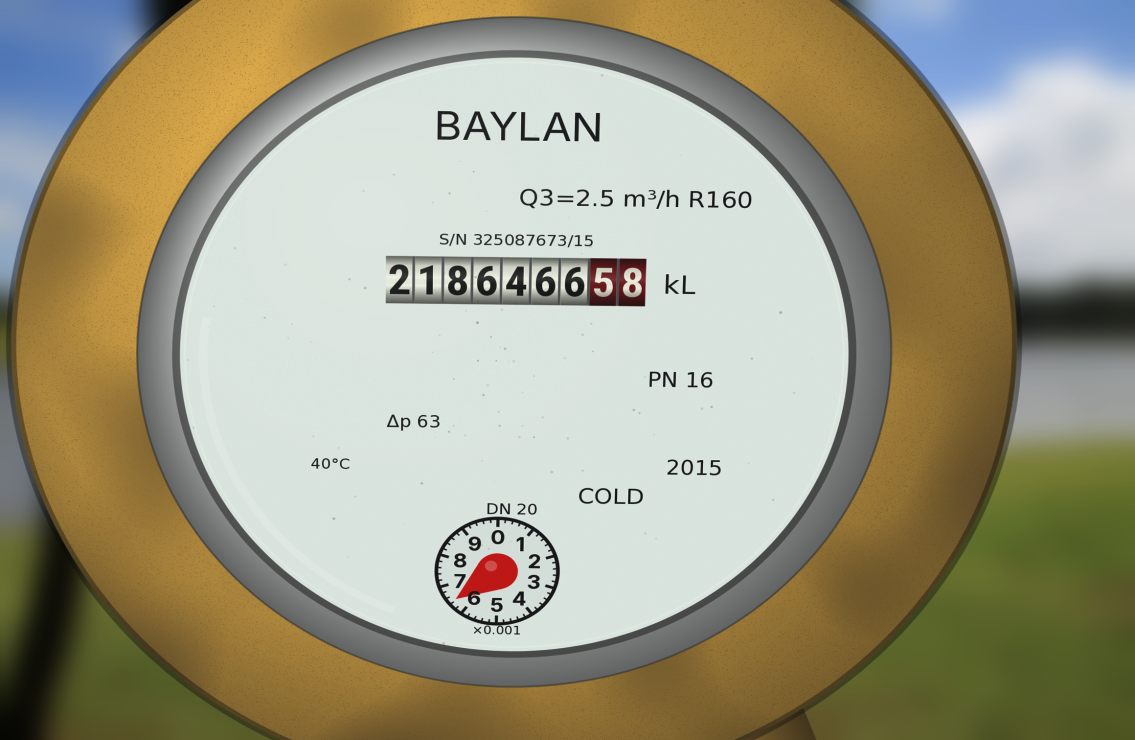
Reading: 2186466.586 kL
